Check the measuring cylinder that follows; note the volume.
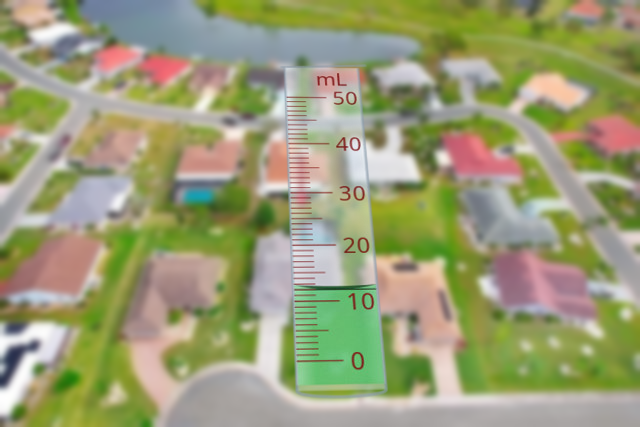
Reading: 12 mL
